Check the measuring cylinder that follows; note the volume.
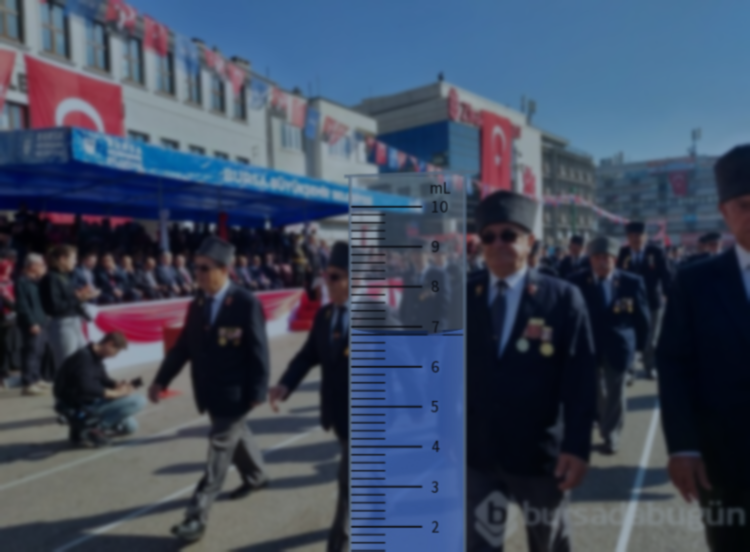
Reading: 6.8 mL
